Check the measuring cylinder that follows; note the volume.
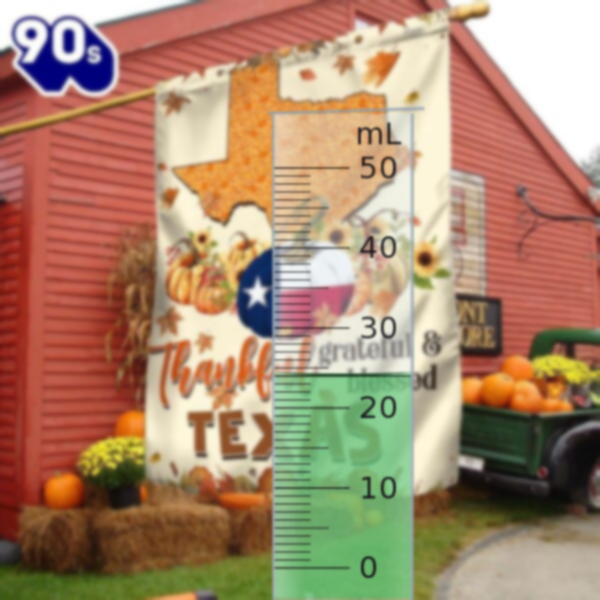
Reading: 24 mL
